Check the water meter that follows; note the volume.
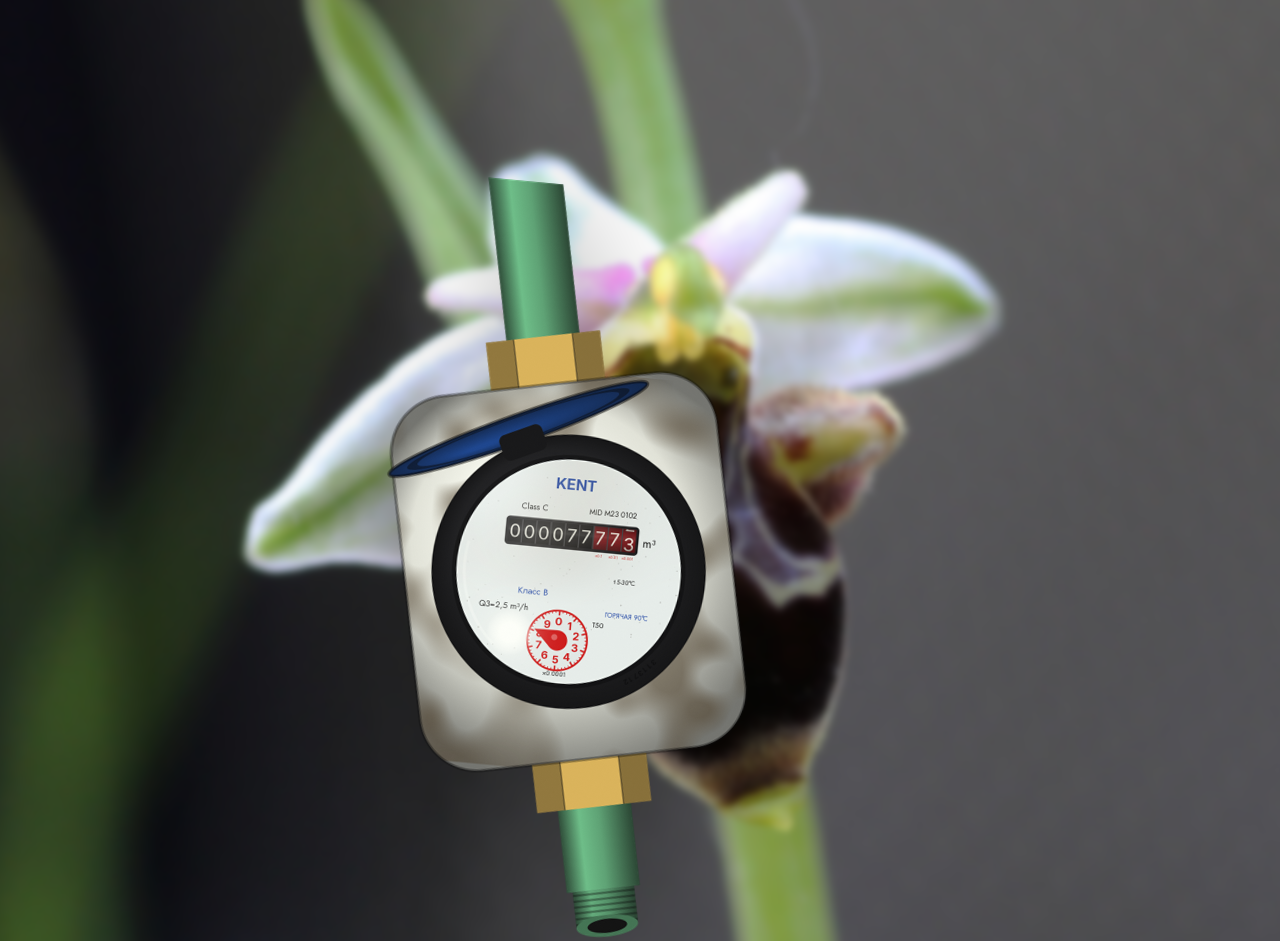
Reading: 77.7728 m³
